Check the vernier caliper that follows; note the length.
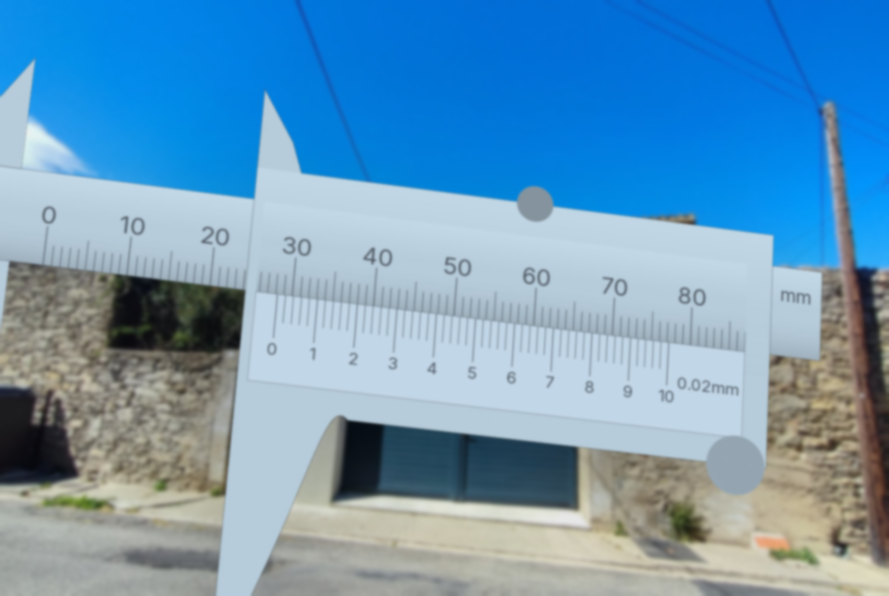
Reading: 28.2 mm
